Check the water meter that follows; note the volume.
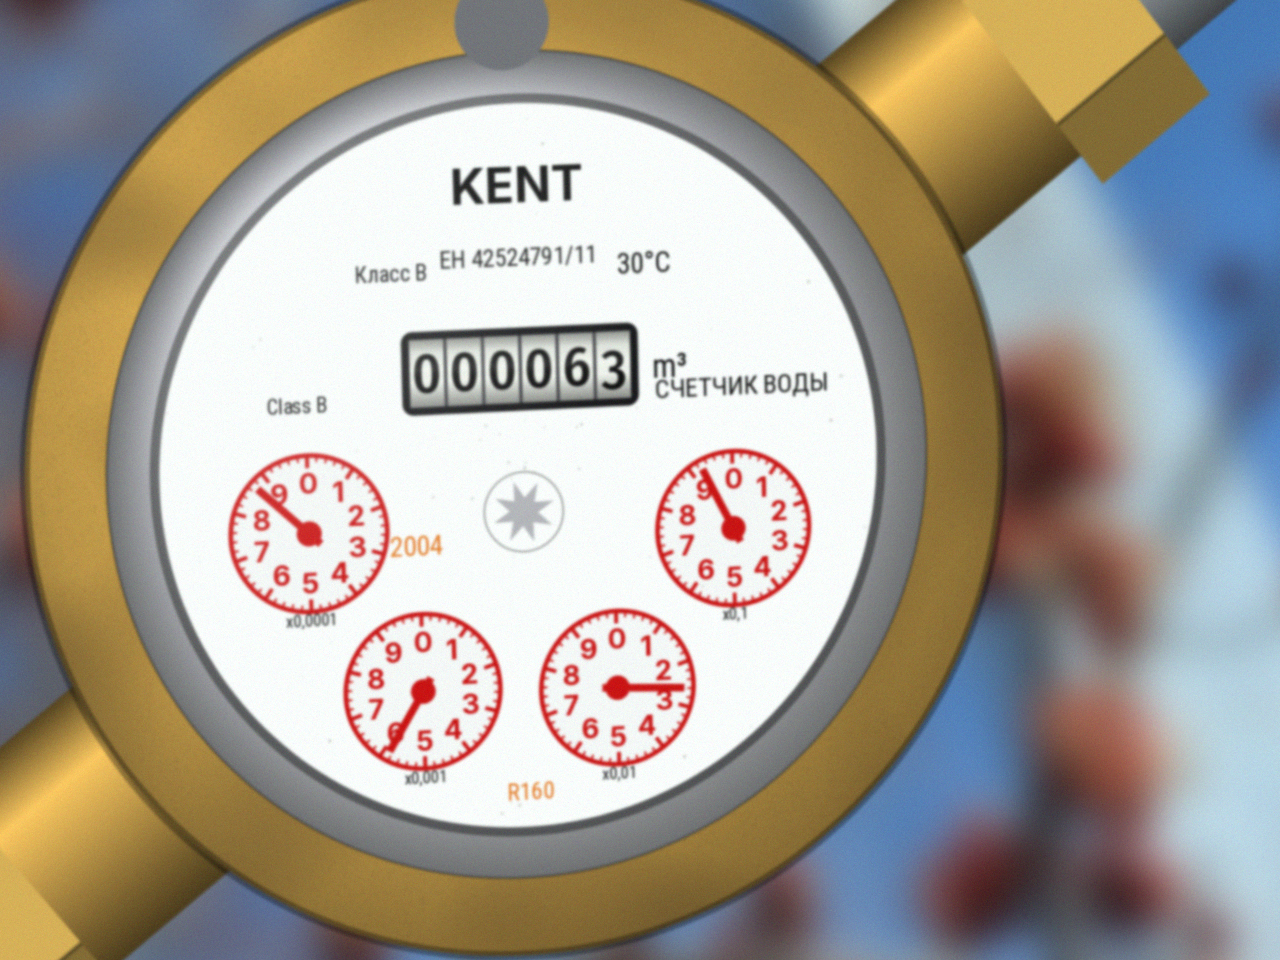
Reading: 62.9258 m³
